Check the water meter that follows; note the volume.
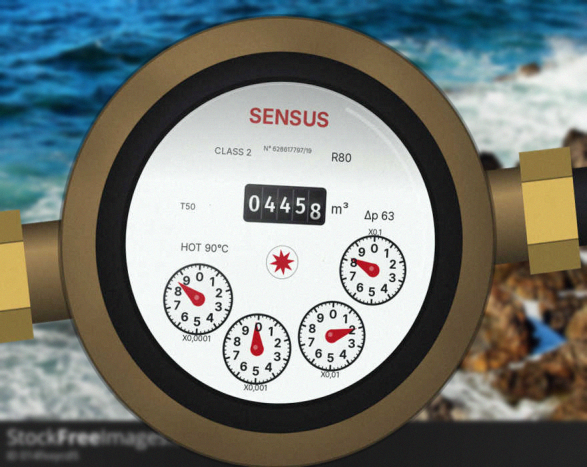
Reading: 4457.8198 m³
